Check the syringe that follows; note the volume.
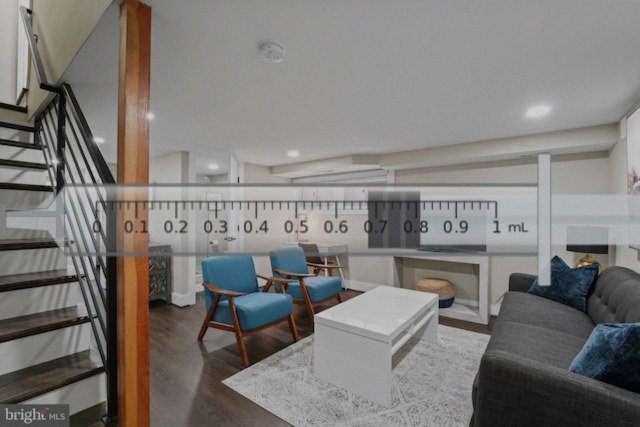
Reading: 0.68 mL
